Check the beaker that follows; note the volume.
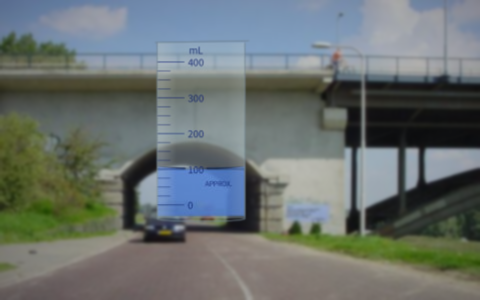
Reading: 100 mL
